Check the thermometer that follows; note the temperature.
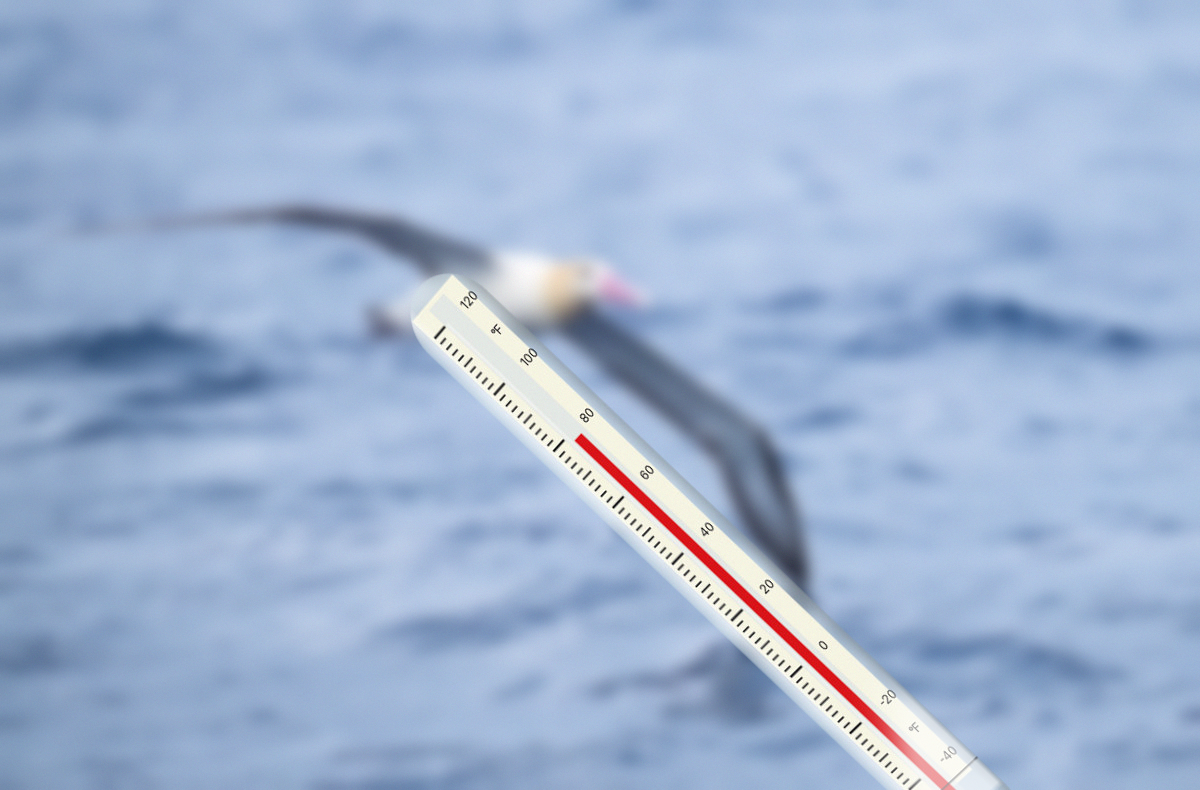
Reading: 78 °F
